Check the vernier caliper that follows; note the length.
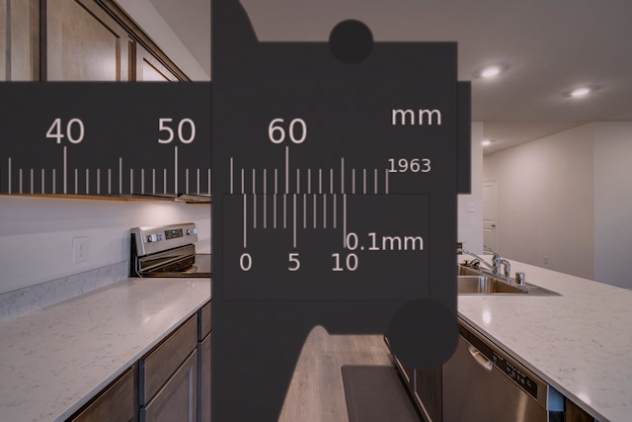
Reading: 56.2 mm
